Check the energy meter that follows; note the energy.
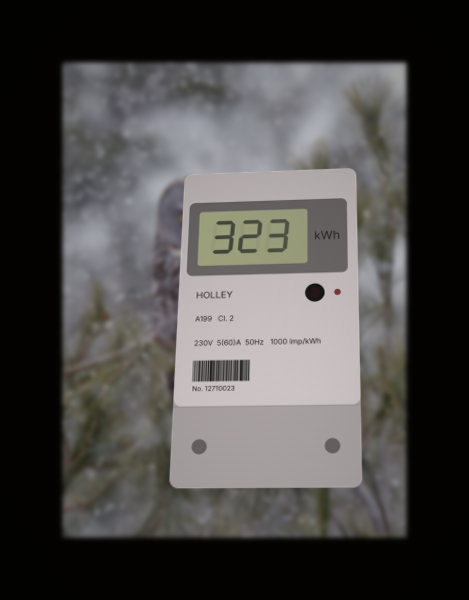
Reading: 323 kWh
